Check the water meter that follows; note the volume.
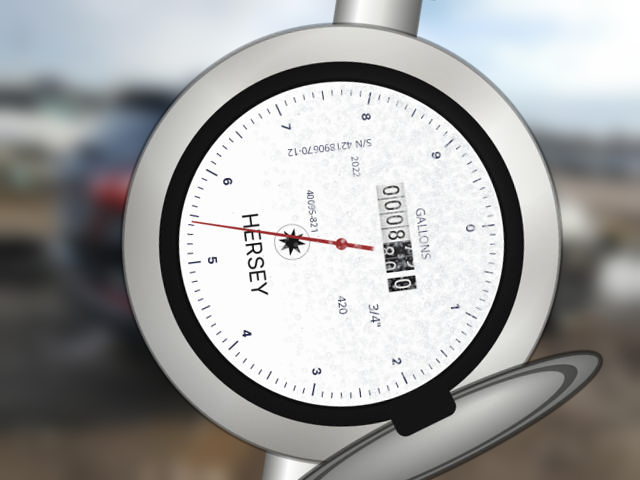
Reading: 8795.4 gal
